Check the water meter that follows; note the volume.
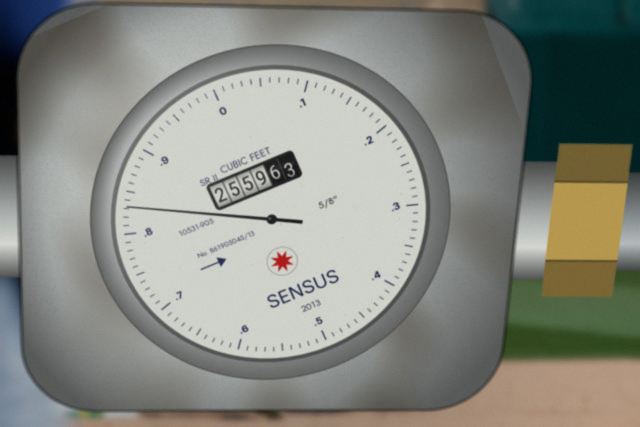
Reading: 255962.83 ft³
